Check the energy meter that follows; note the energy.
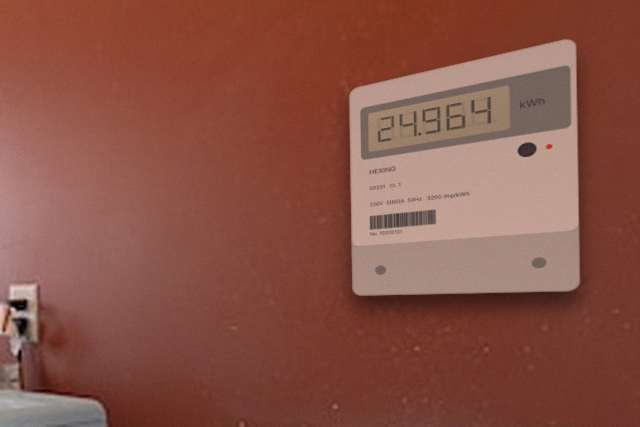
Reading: 24.964 kWh
